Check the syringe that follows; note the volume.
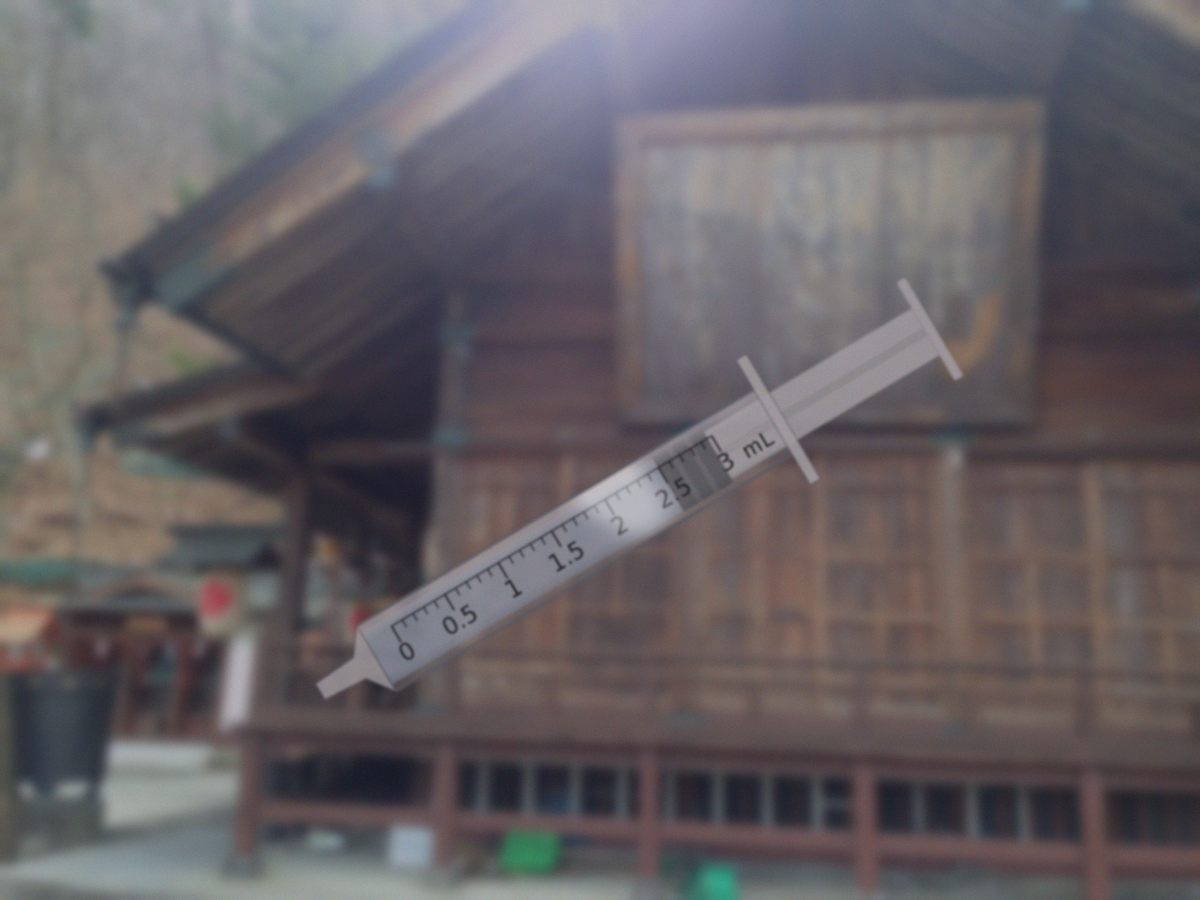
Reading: 2.5 mL
